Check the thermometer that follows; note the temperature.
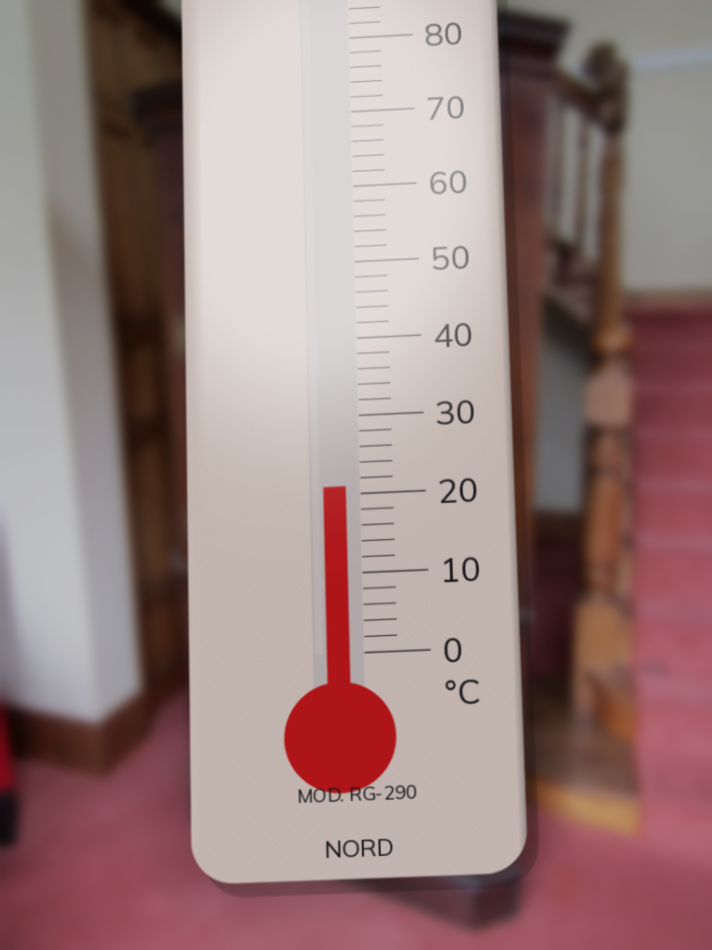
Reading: 21 °C
